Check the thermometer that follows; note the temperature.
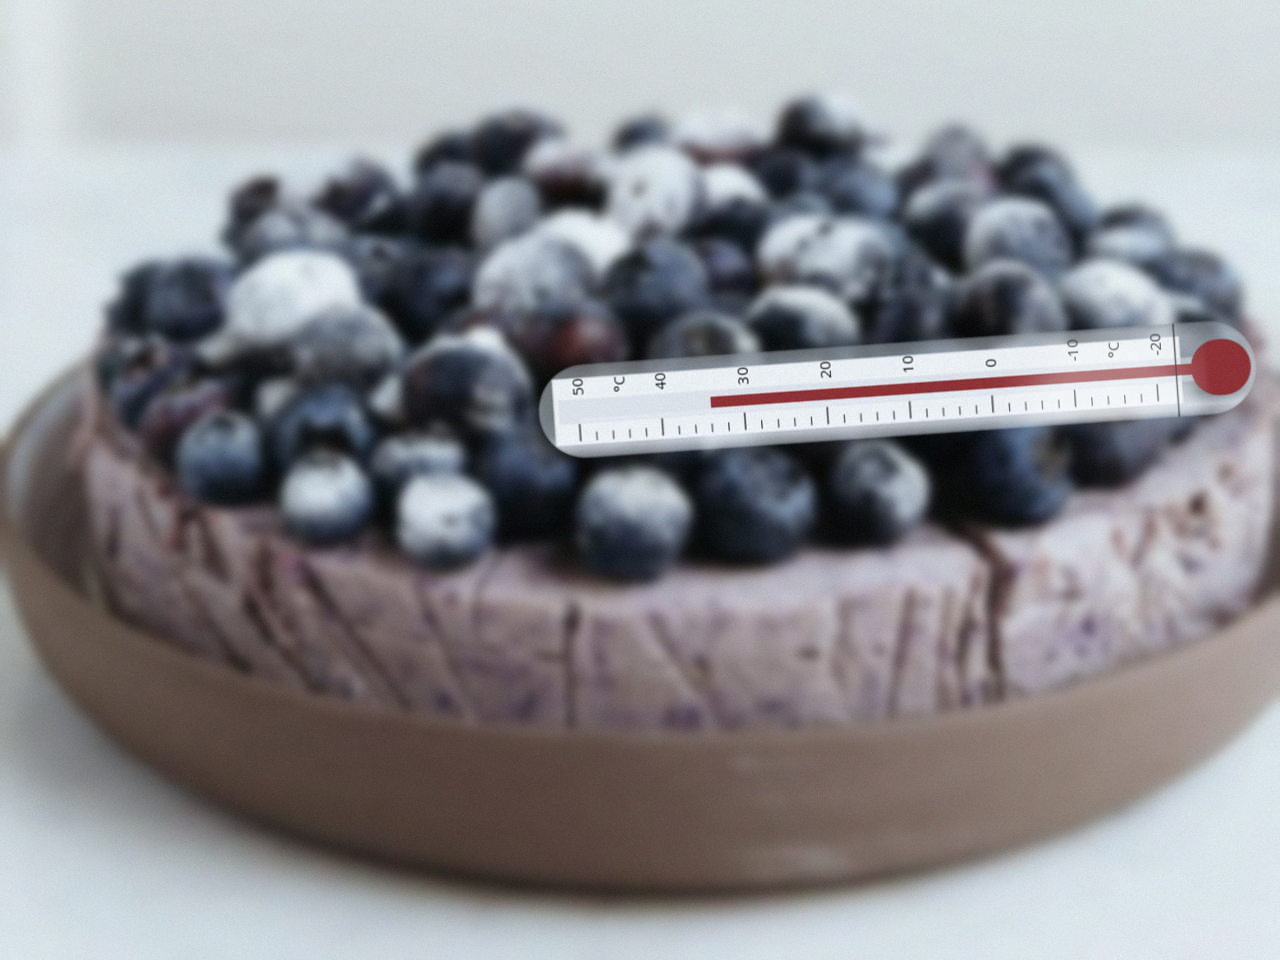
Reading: 34 °C
